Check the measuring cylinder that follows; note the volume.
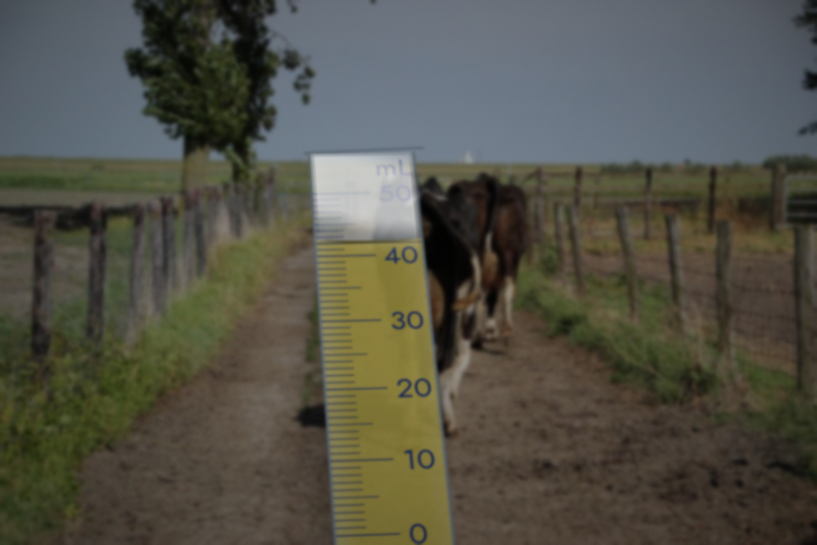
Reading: 42 mL
